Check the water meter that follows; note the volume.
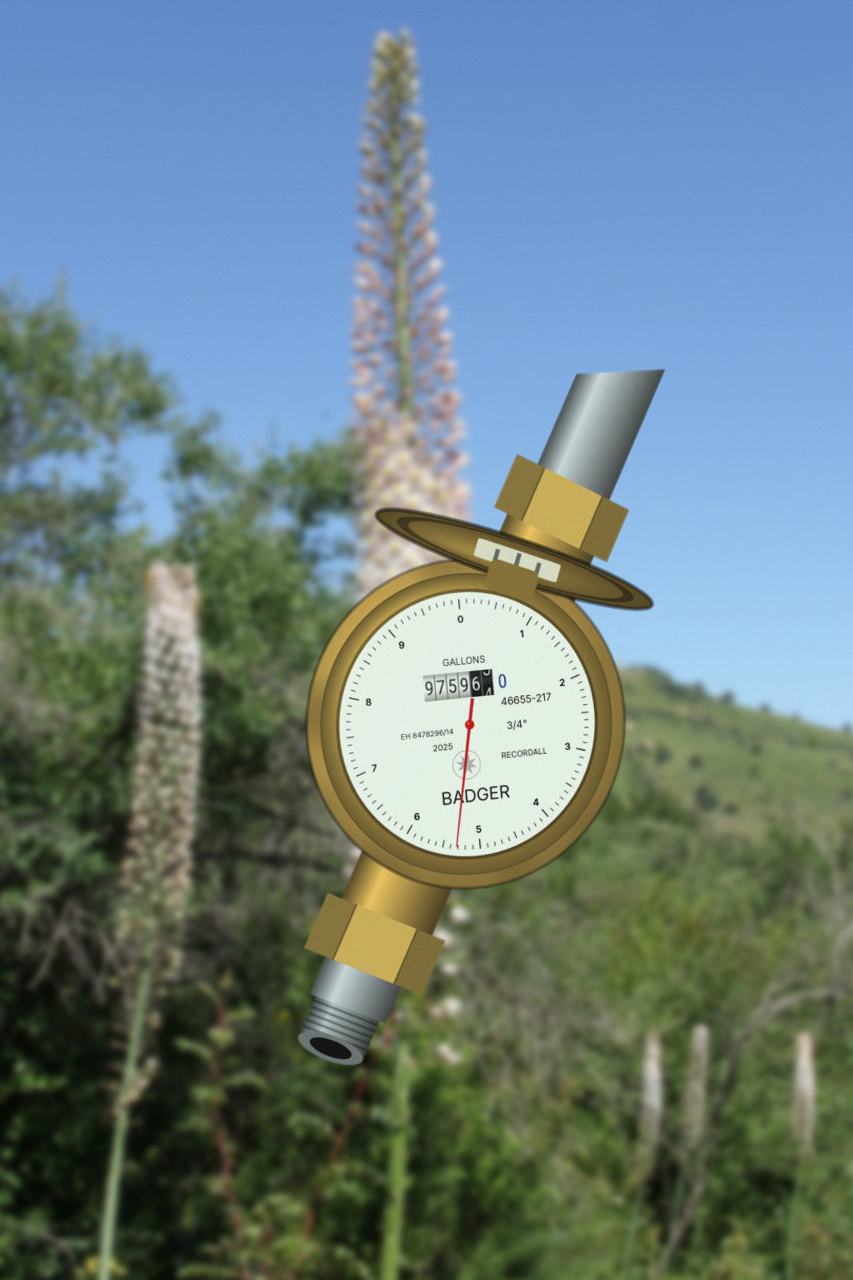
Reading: 9759635.3 gal
